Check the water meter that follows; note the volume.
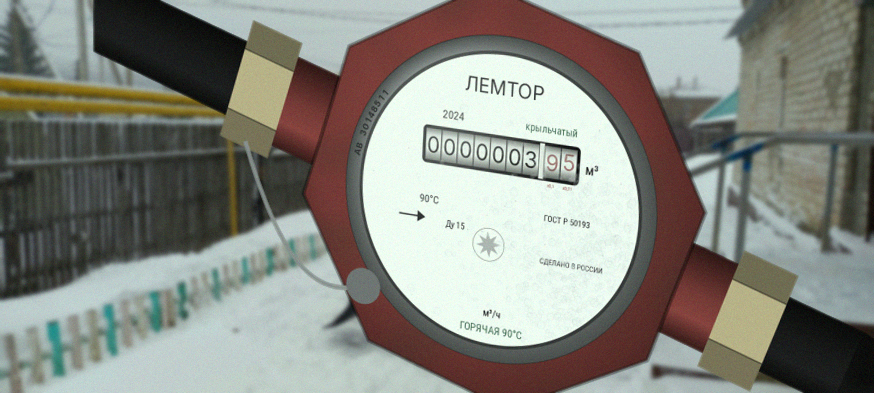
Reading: 3.95 m³
